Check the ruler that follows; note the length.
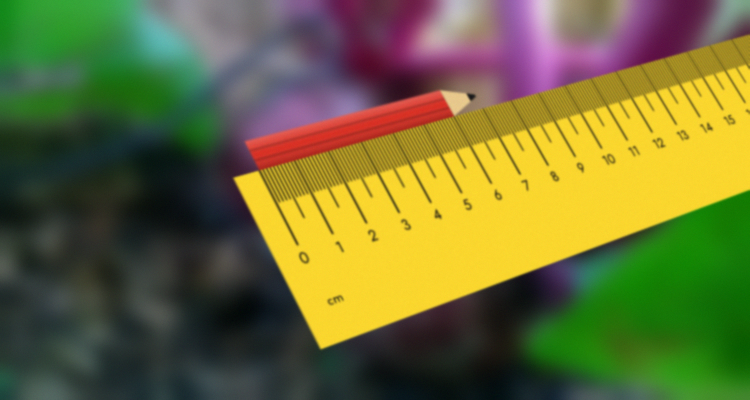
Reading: 7 cm
